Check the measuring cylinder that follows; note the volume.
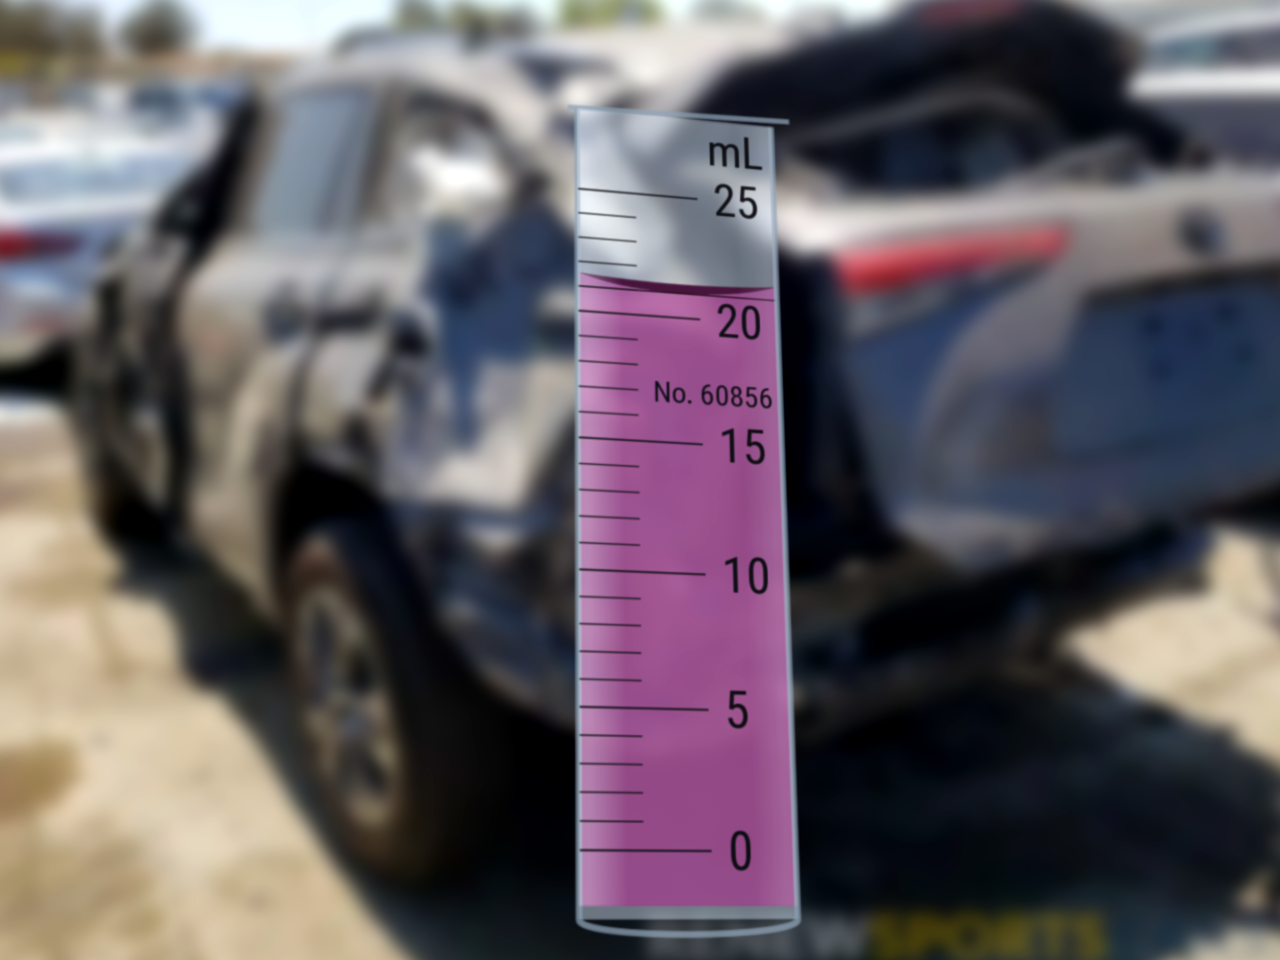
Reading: 21 mL
